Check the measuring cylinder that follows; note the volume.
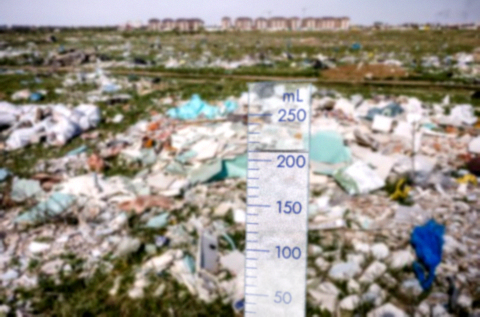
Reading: 210 mL
